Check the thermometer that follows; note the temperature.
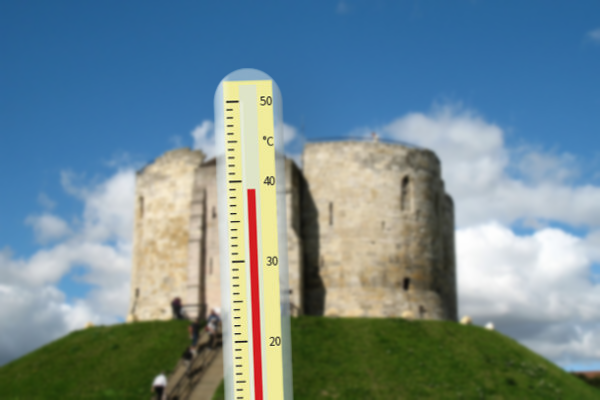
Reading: 39 °C
